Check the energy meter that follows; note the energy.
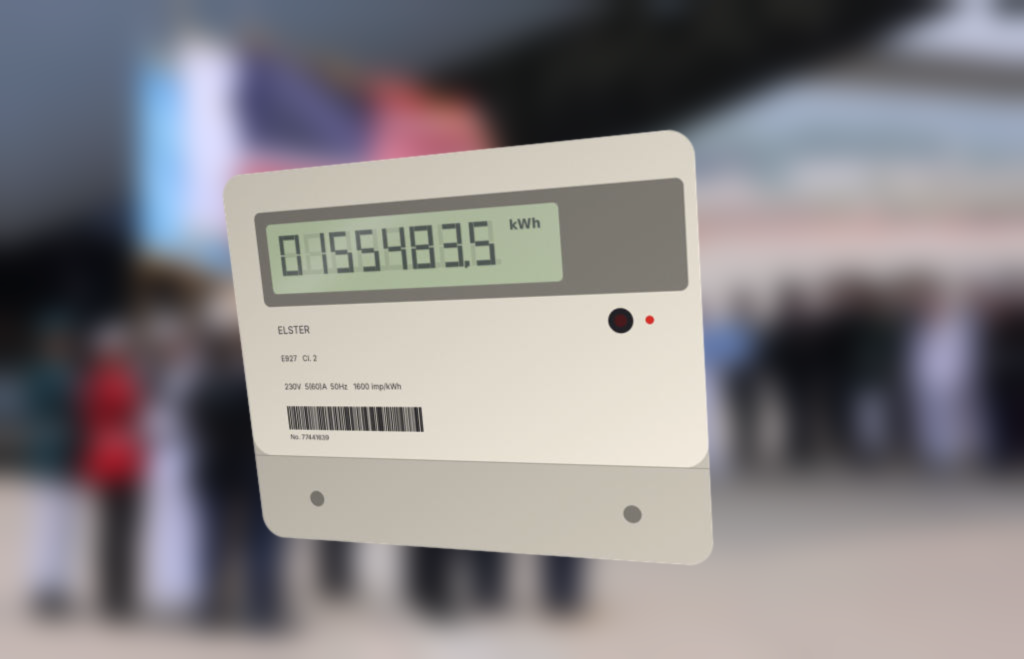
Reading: 155483.5 kWh
